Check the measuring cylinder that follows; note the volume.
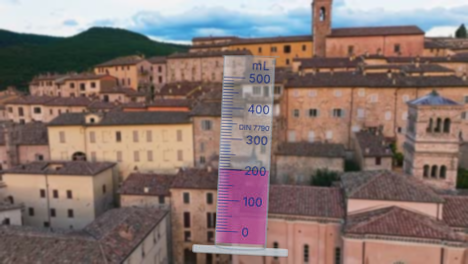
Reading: 200 mL
